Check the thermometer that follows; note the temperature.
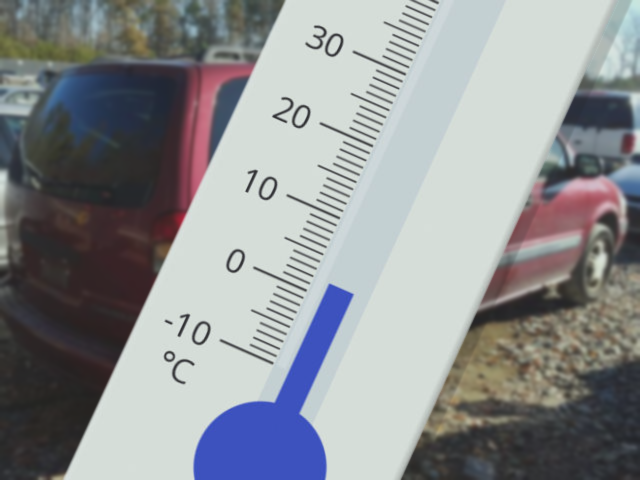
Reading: 2 °C
